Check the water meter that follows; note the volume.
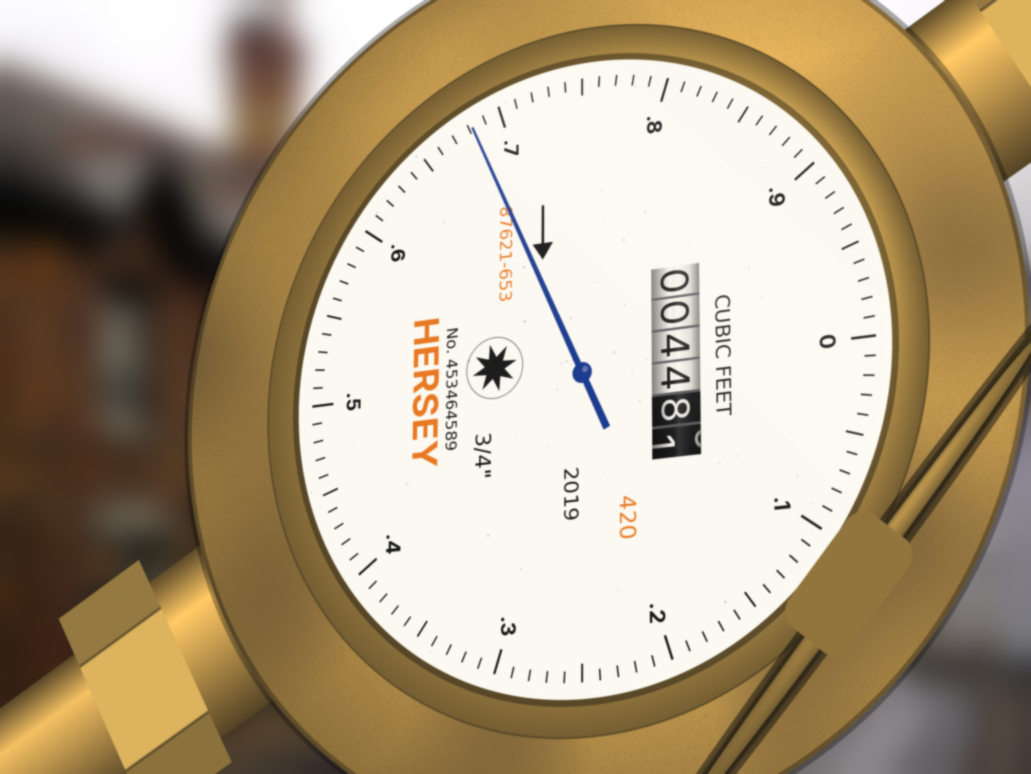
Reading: 4480.68 ft³
